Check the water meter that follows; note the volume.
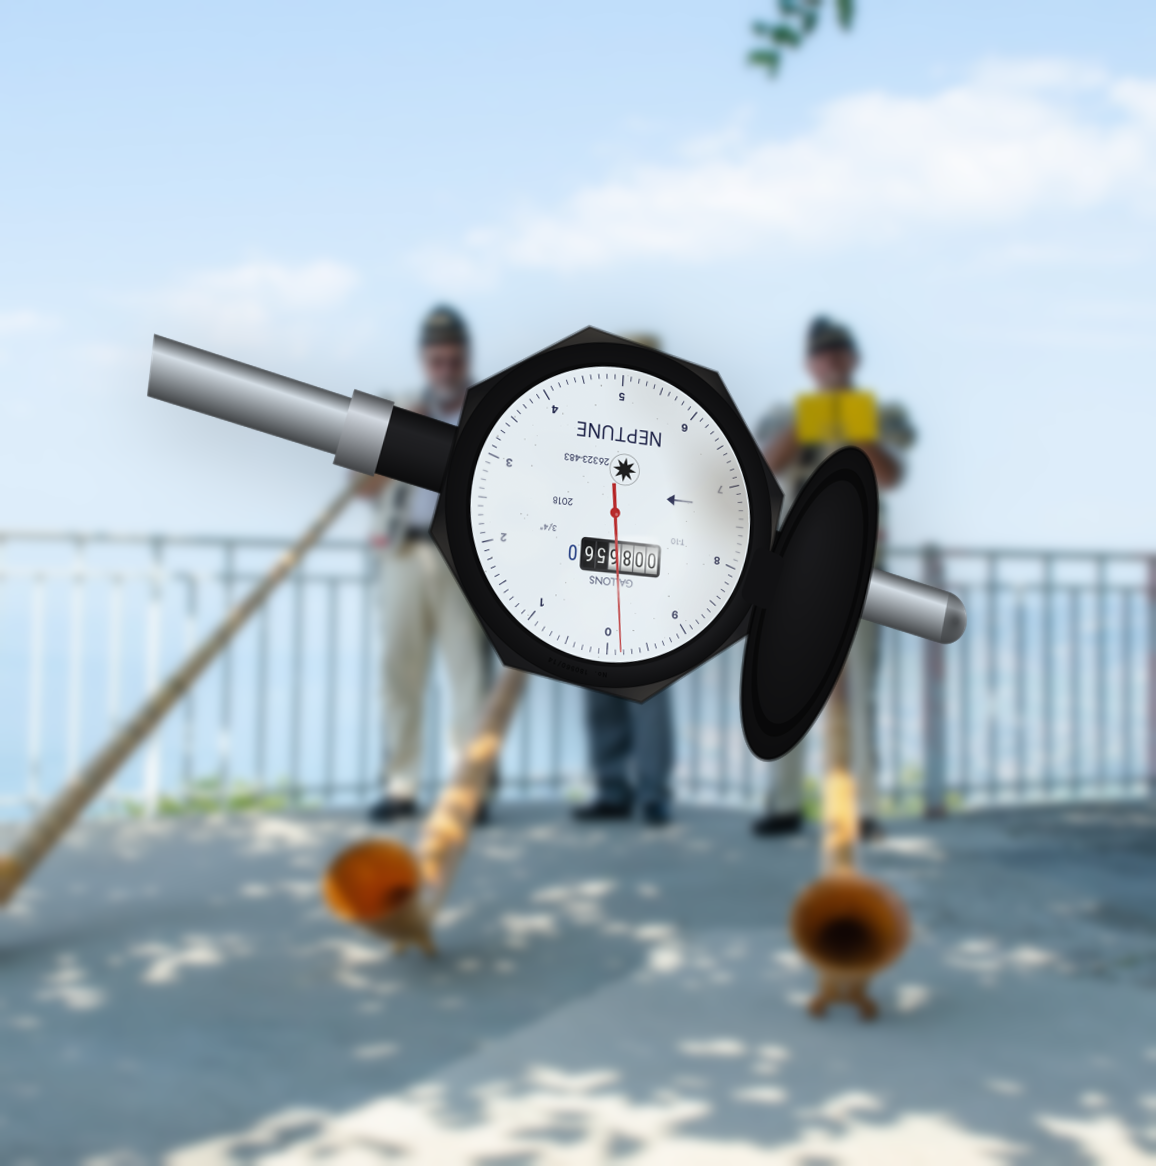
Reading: 86559.8 gal
